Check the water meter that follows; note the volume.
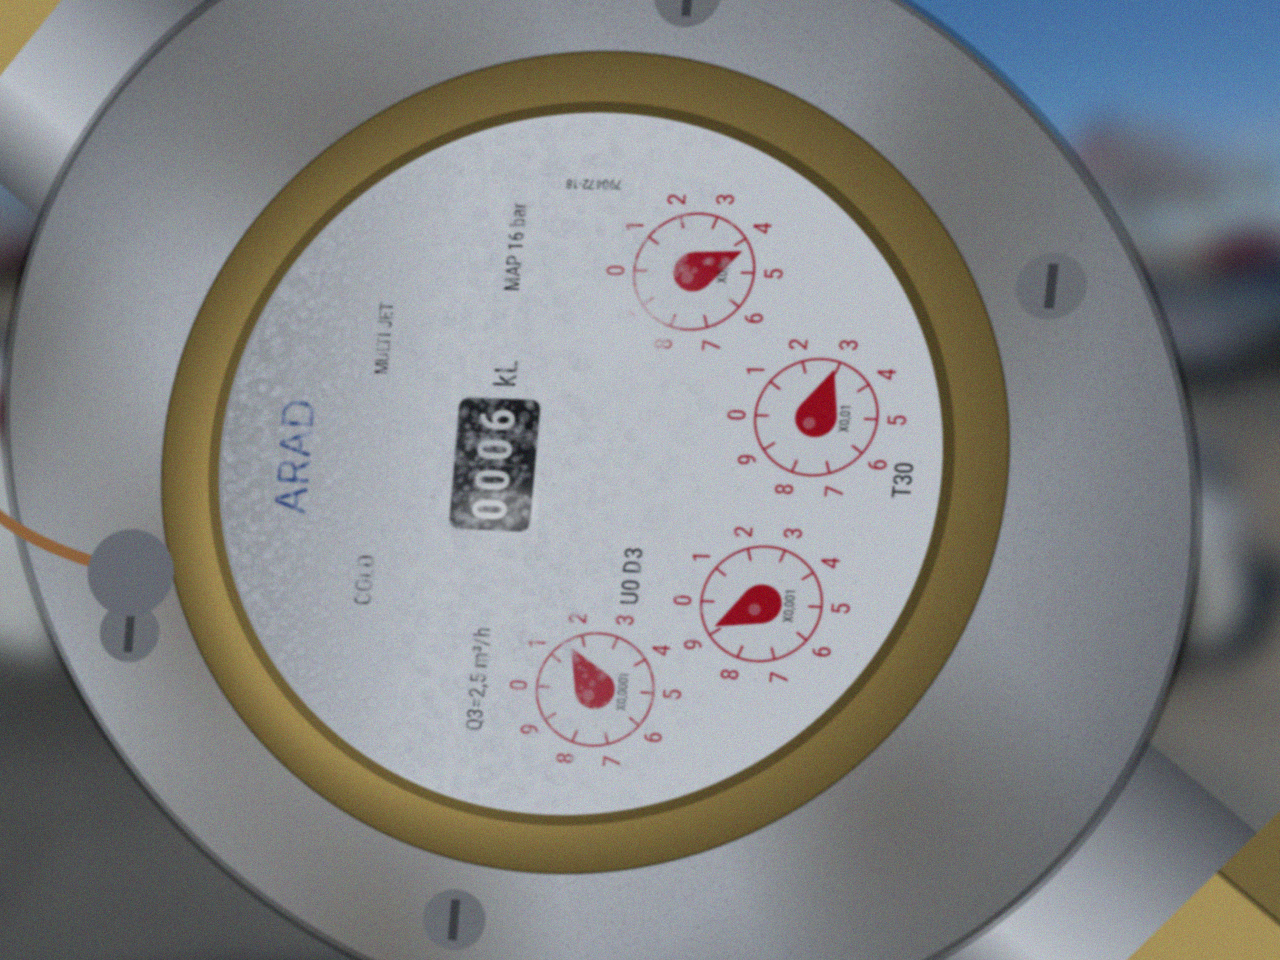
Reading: 6.4291 kL
